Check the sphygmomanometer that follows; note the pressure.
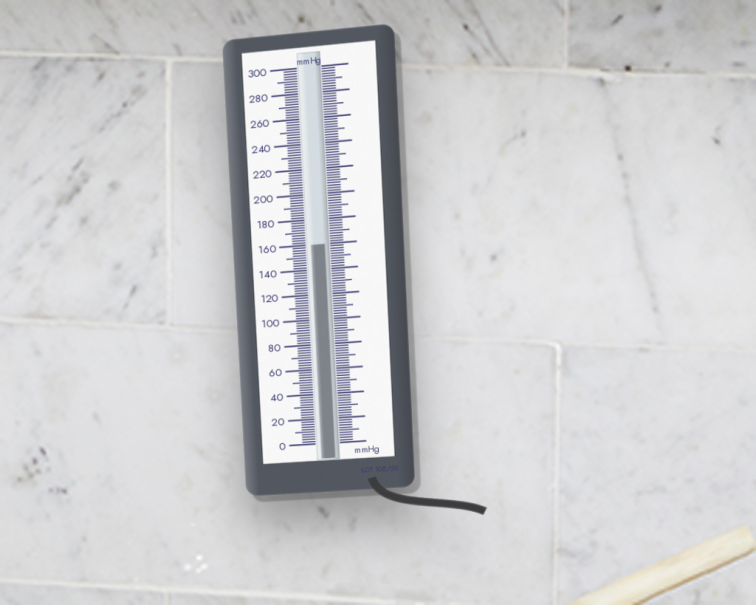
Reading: 160 mmHg
